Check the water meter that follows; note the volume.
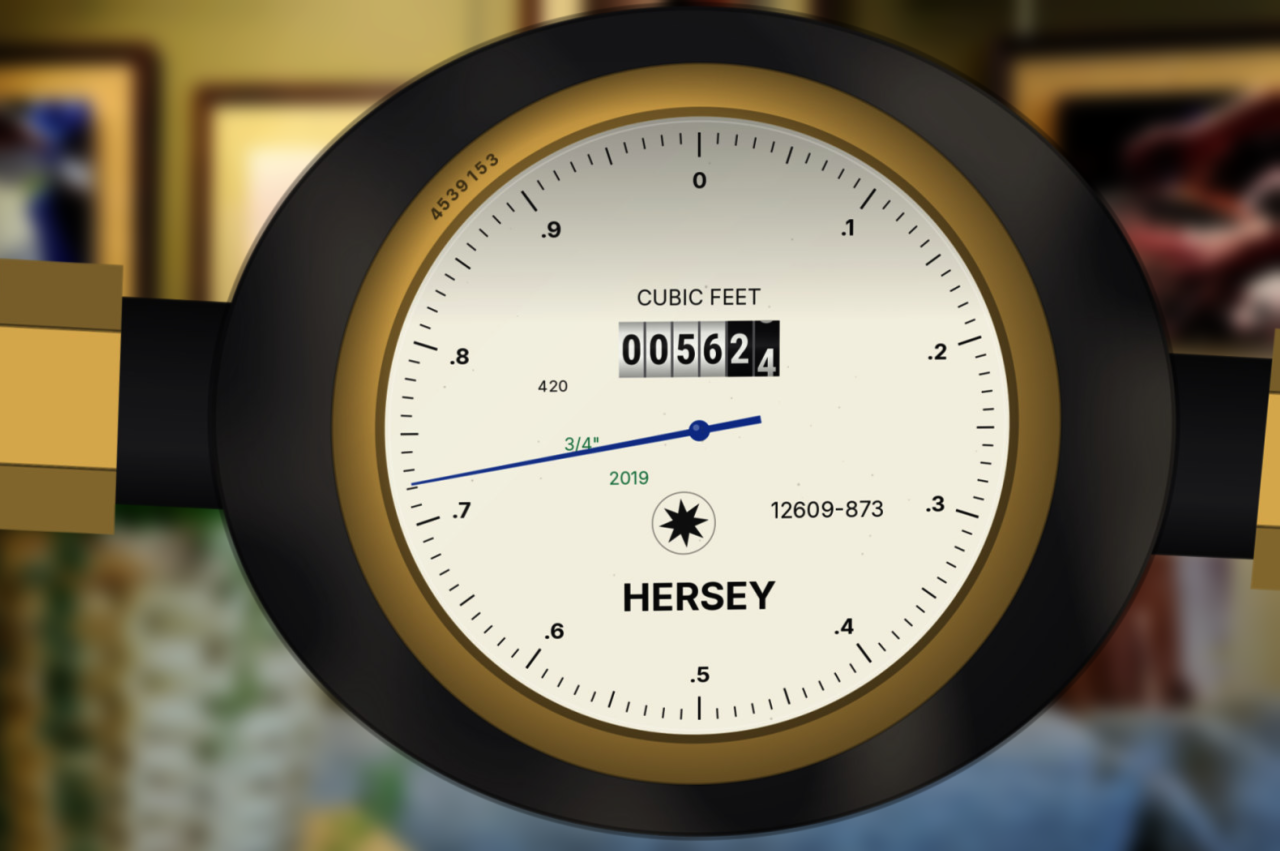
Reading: 5623.72 ft³
